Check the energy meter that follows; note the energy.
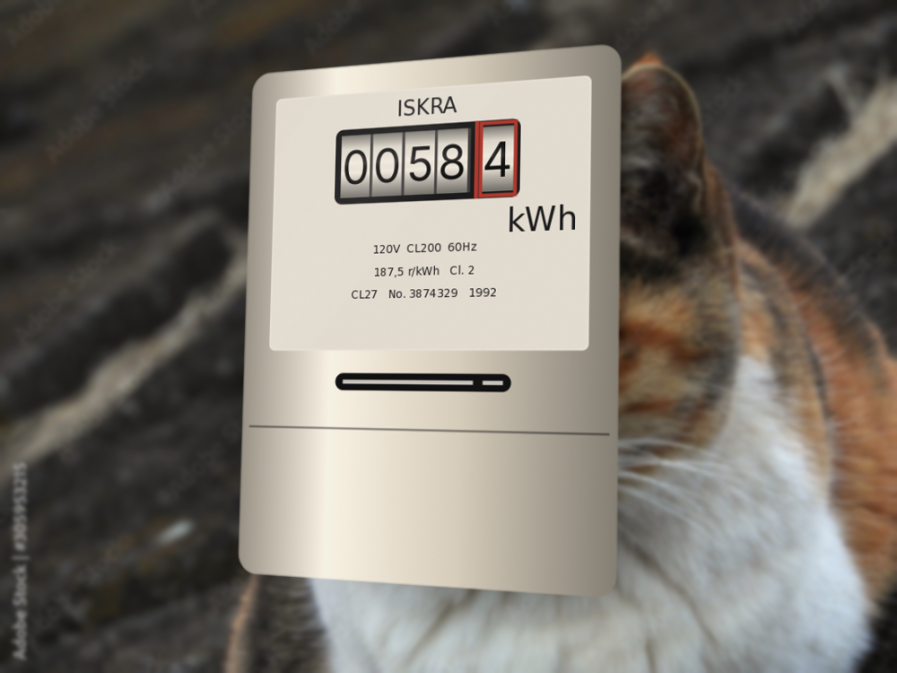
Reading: 58.4 kWh
